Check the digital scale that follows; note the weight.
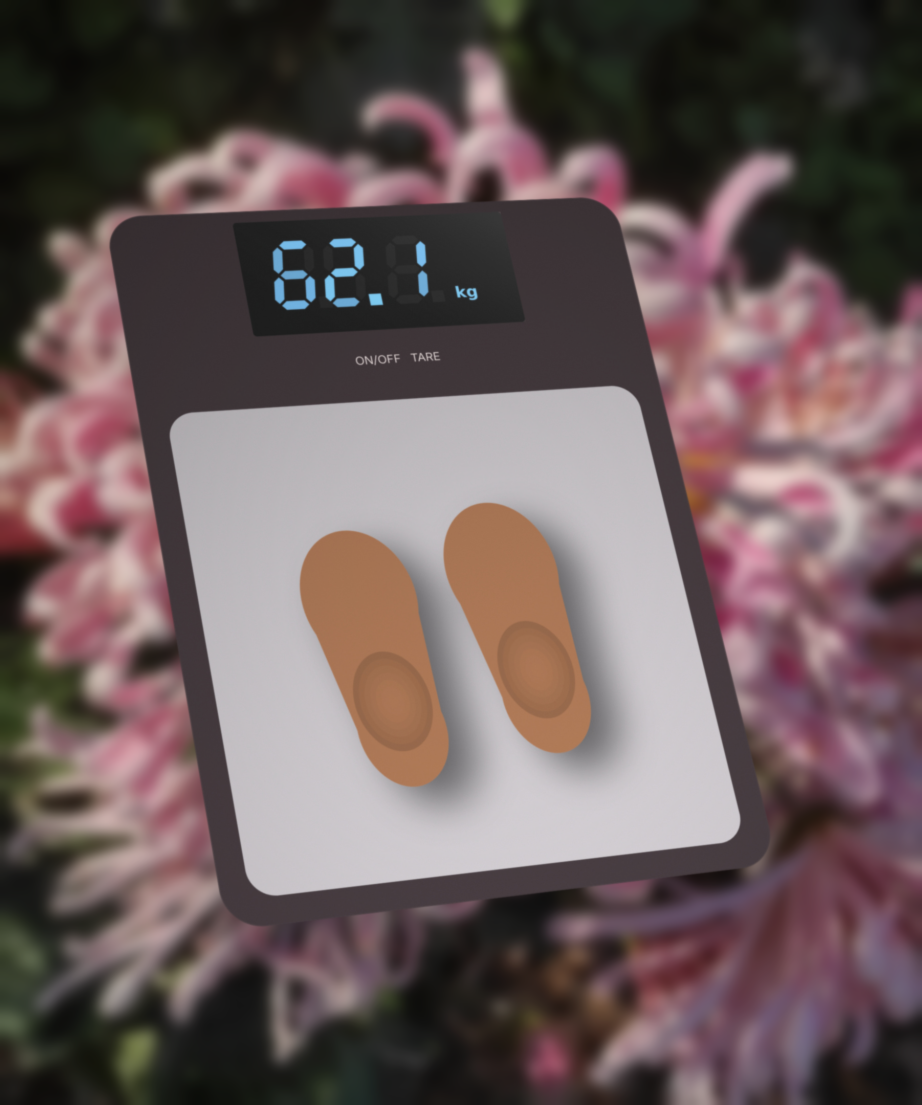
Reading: 62.1 kg
